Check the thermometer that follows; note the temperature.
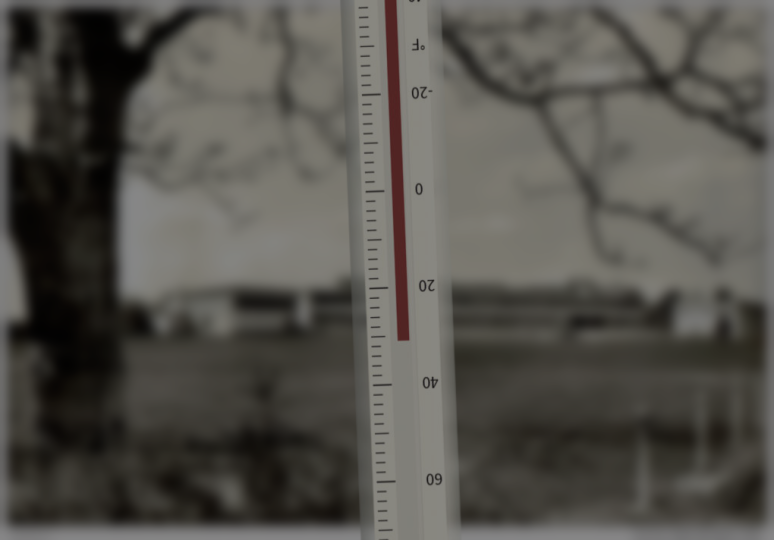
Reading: 31 °F
